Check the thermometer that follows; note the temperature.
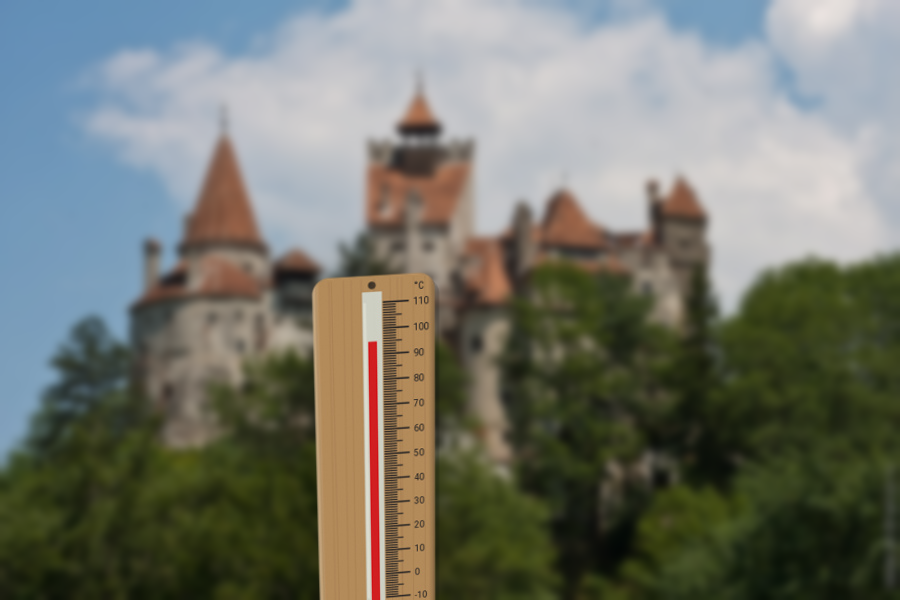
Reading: 95 °C
